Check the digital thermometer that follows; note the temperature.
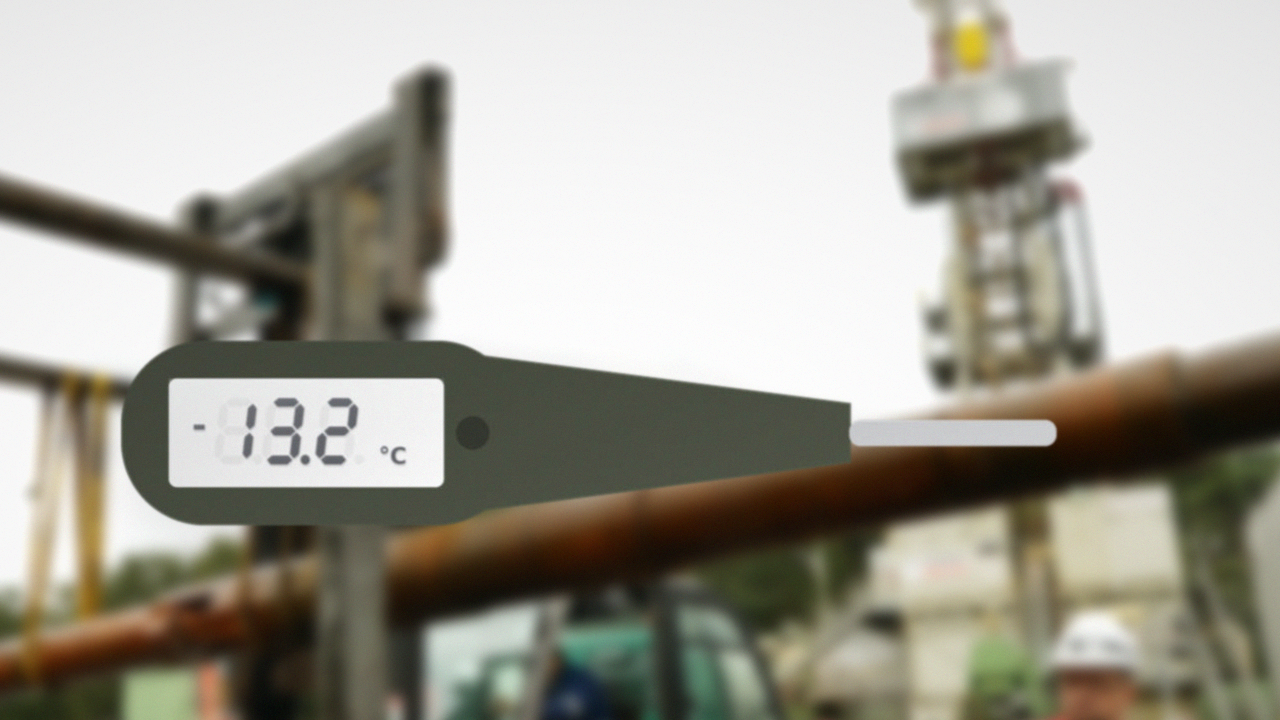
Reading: -13.2 °C
